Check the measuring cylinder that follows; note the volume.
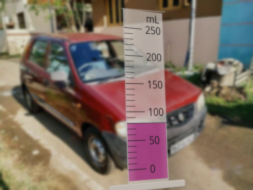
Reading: 80 mL
